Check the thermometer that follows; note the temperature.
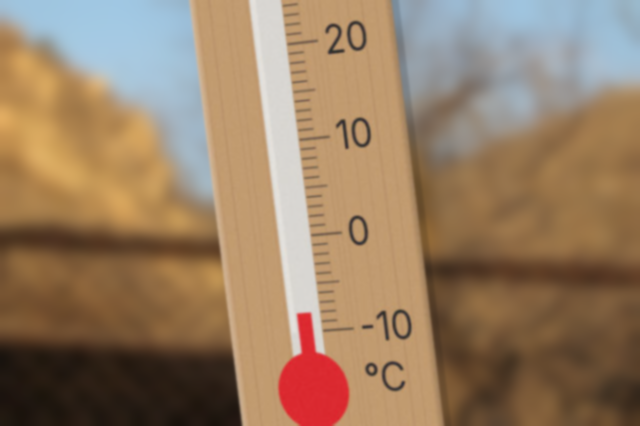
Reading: -8 °C
